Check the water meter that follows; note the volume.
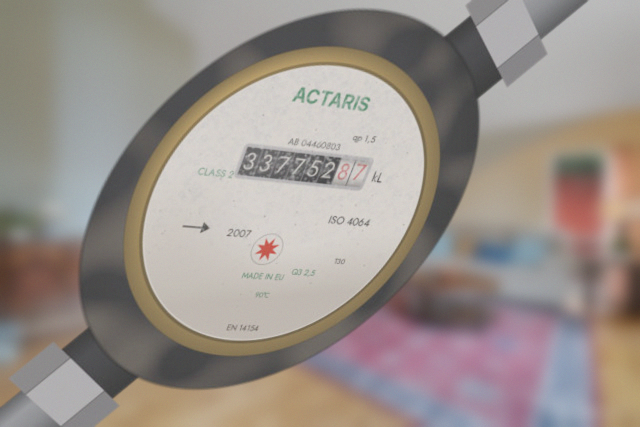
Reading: 337752.87 kL
